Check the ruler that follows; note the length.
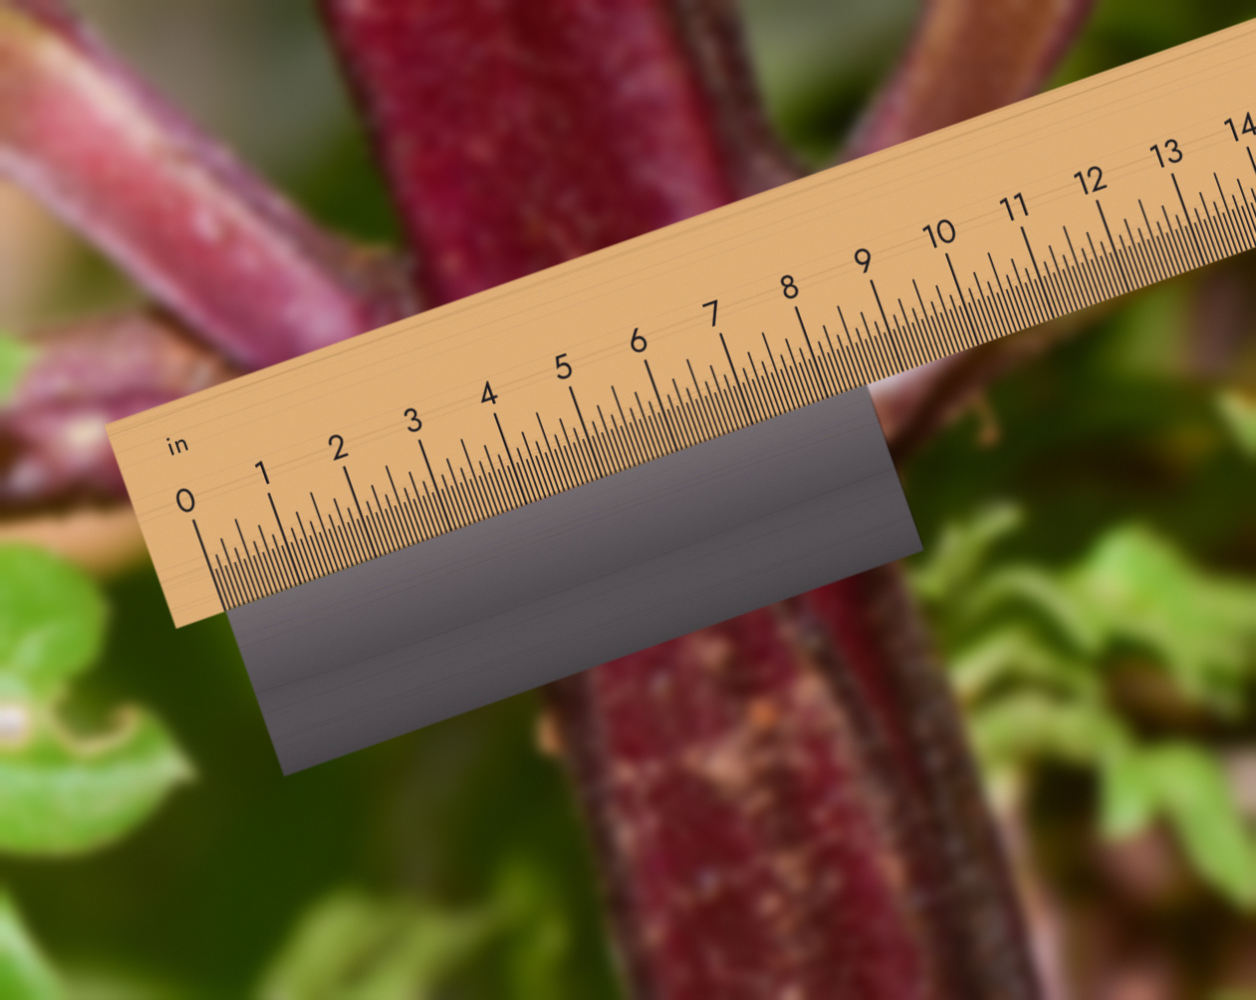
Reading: 8.5 in
